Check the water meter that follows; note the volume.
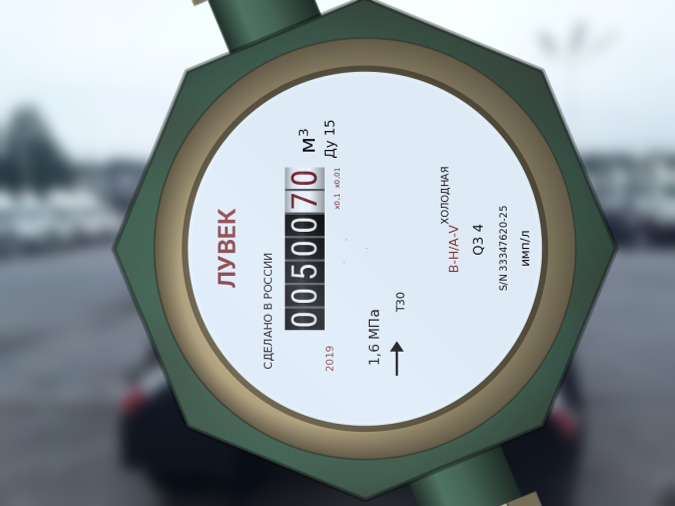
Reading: 500.70 m³
